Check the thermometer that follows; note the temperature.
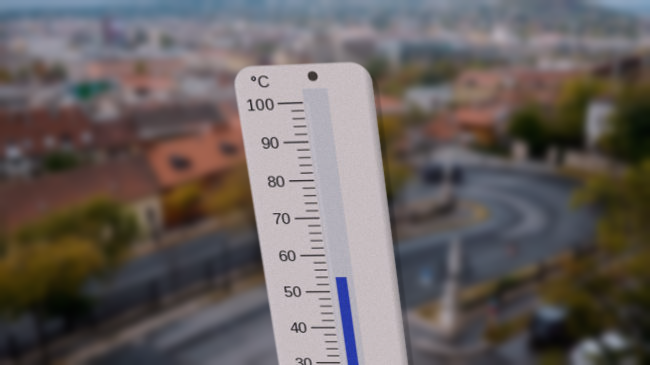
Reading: 54 °C
